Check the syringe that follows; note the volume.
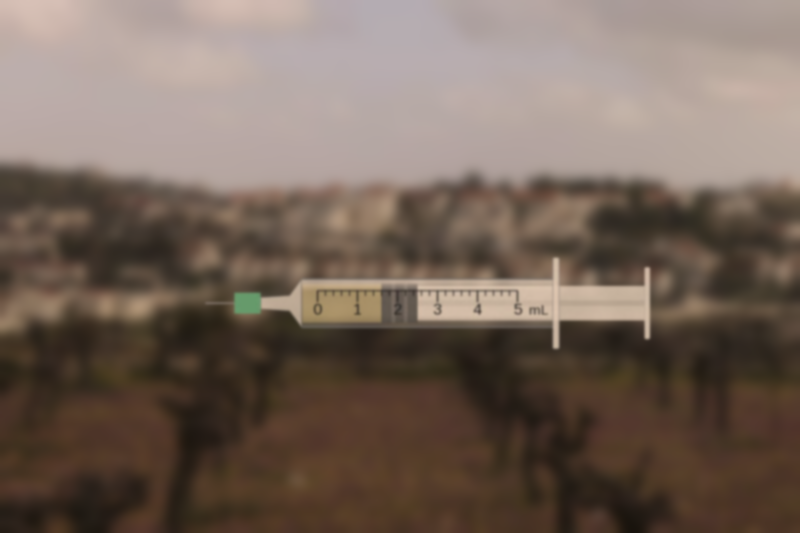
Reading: 1.6 mL
